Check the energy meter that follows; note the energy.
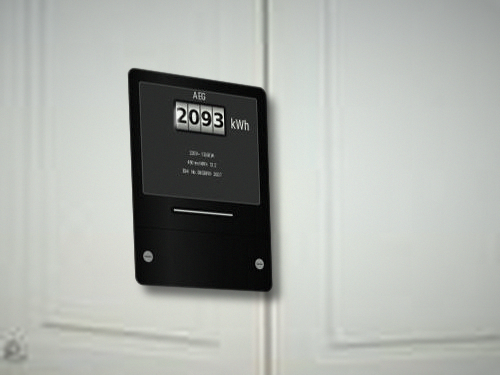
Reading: 2093 kWh
